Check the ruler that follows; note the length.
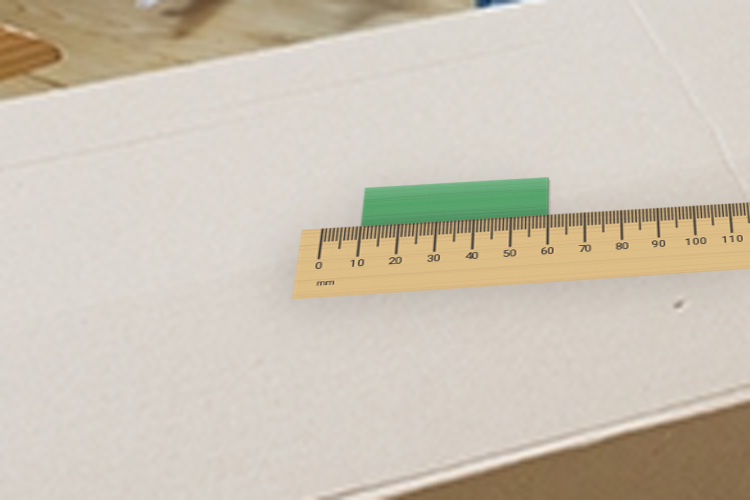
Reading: 50 mm
